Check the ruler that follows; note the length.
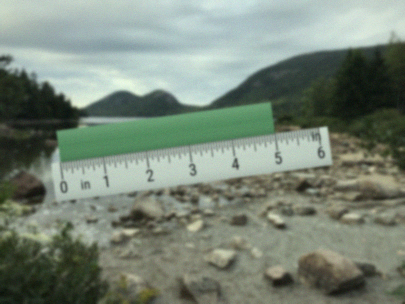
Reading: 5 in
